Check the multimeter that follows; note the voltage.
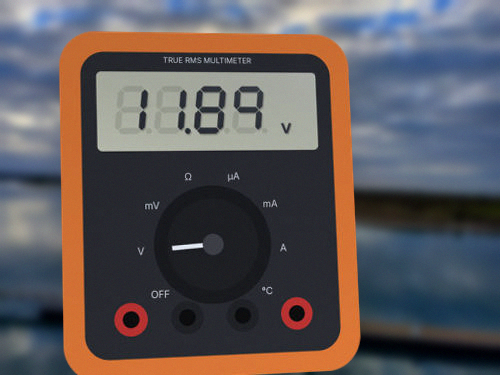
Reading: 11.89 V
